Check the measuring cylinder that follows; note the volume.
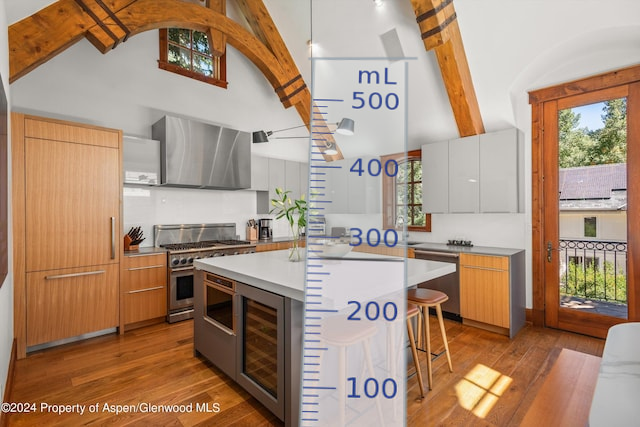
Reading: 270 mL
